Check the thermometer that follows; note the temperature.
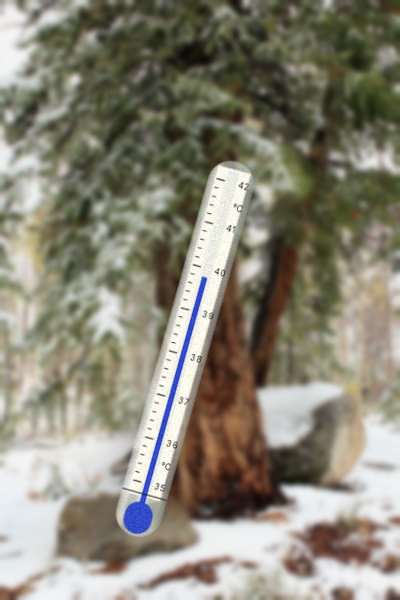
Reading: 39.8 °C
